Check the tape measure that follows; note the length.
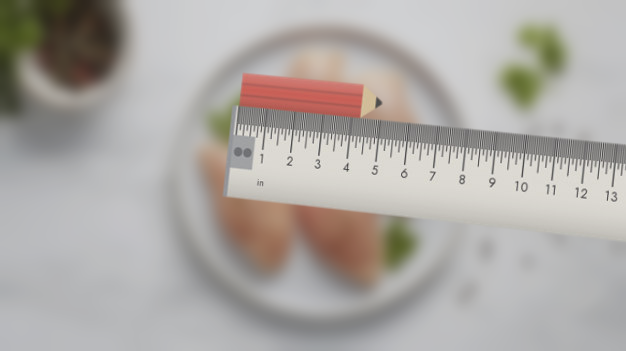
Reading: 5 in
